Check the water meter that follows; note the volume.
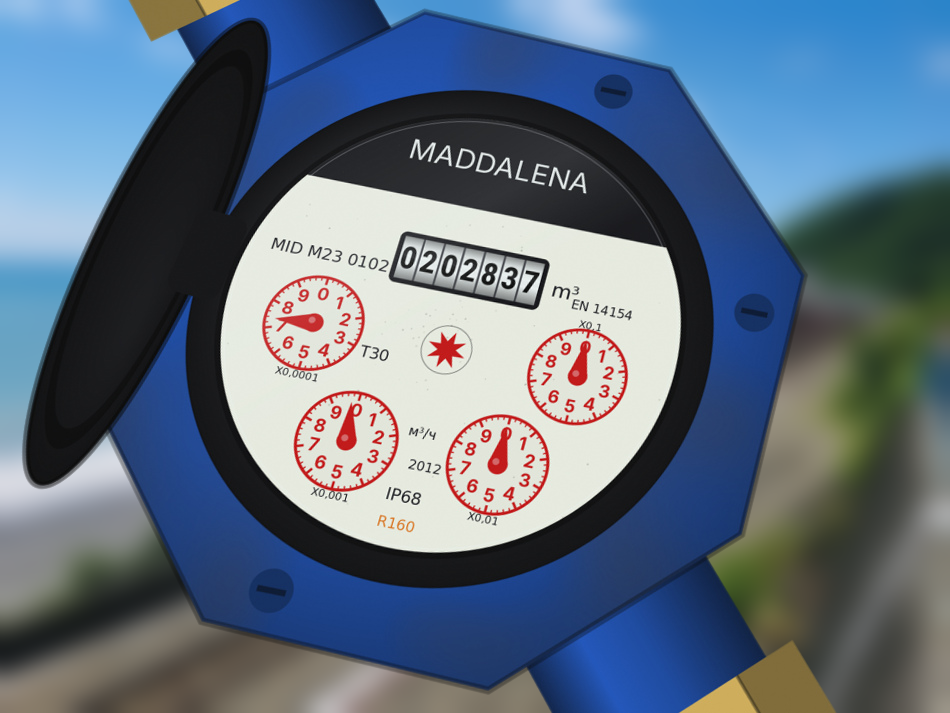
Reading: 202836.9997 m³
